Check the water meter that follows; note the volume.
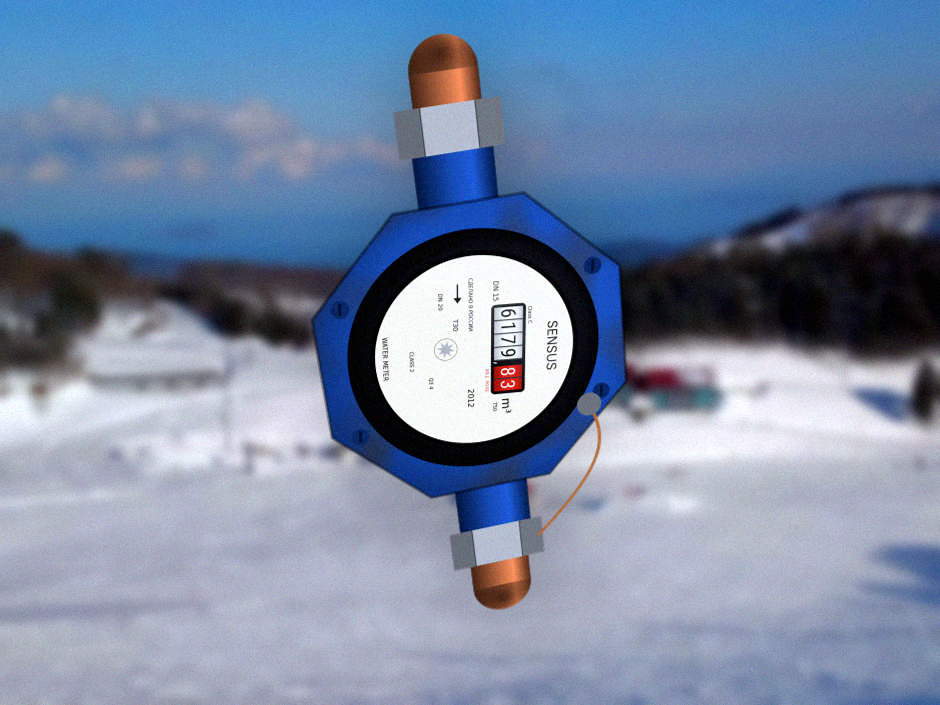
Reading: 6179.83 m³
